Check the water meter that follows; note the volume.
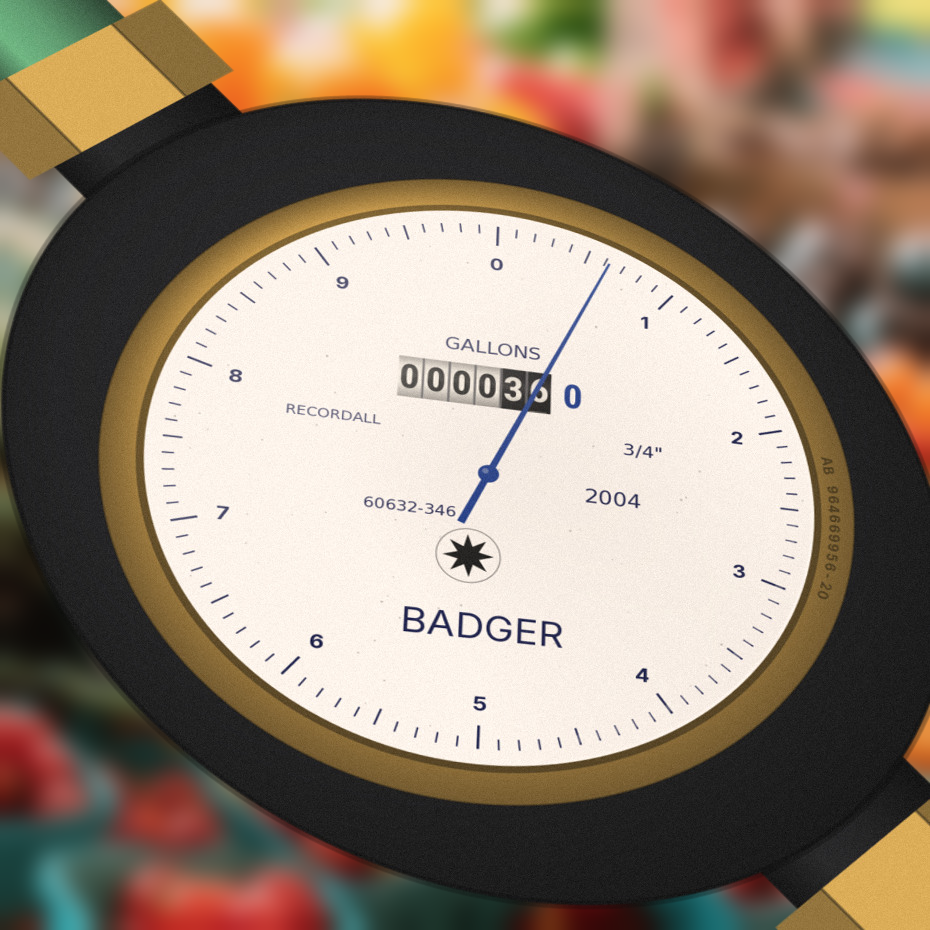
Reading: 360.6 gal
